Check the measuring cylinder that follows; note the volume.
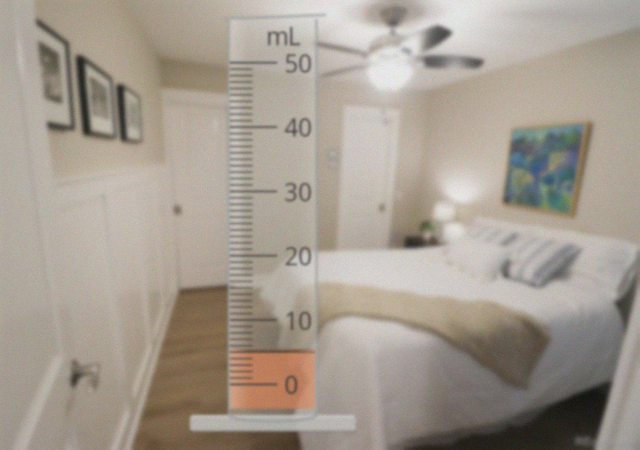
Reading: 5 mL
